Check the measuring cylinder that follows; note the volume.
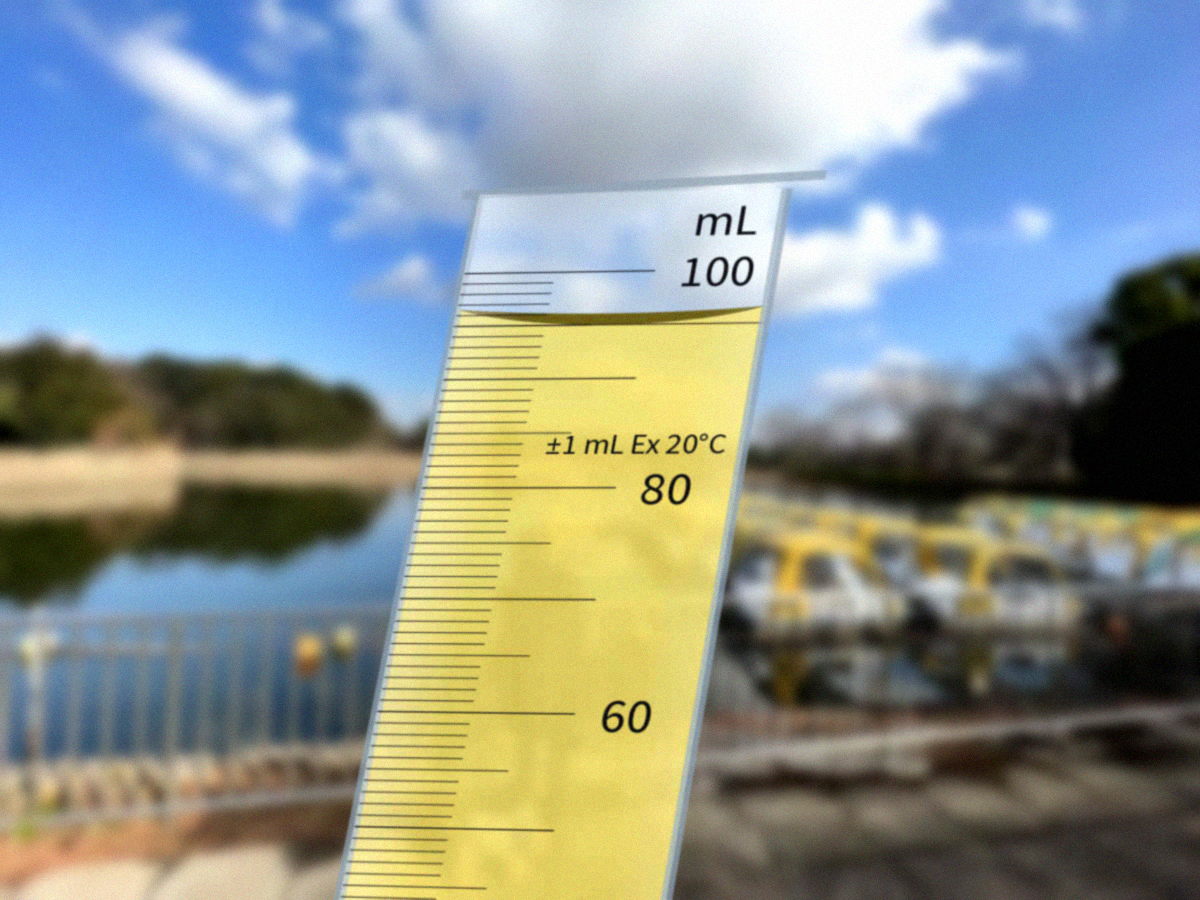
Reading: 95 mL
